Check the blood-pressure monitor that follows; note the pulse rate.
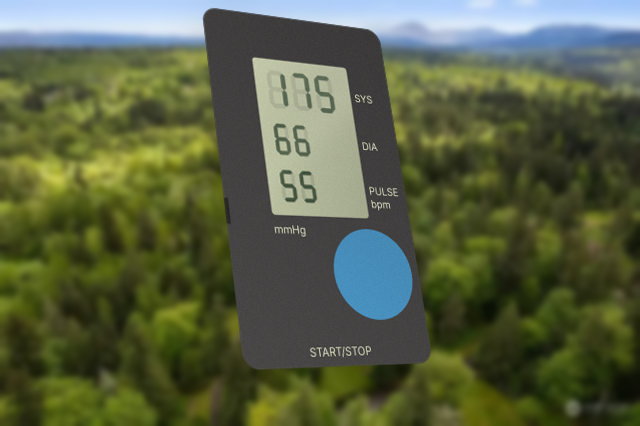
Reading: 55 bpm
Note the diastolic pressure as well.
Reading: 66 mmHg
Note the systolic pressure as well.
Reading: 175 mmHg
